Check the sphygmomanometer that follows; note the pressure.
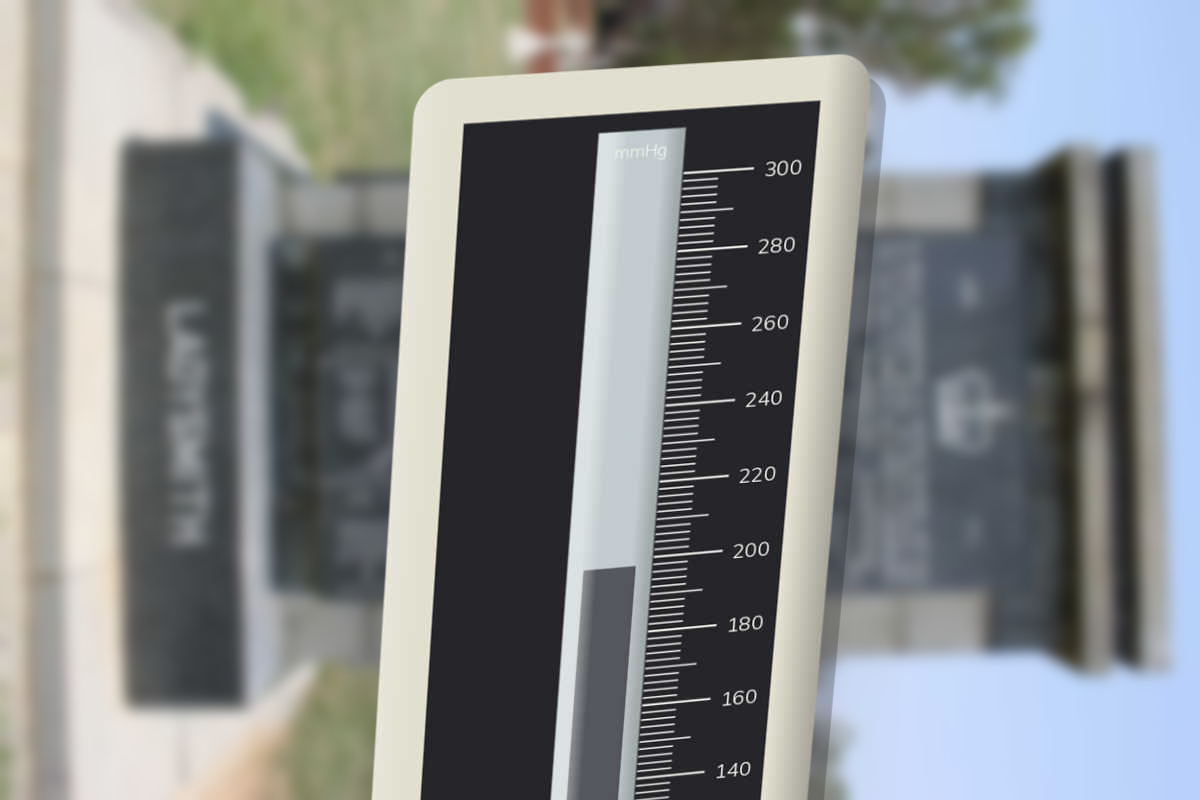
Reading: 198 mmHg
